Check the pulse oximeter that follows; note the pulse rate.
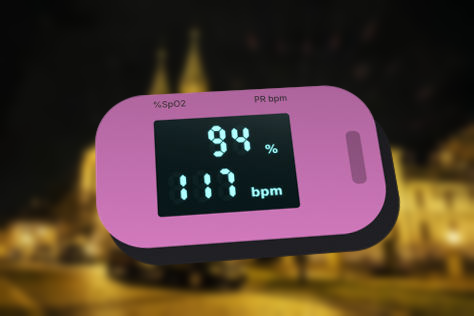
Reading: 117 bpm
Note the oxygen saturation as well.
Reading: 94 %
